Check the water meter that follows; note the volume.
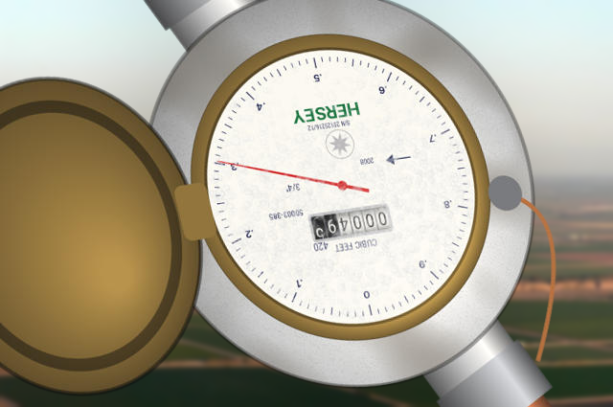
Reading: 495.30 ft³
